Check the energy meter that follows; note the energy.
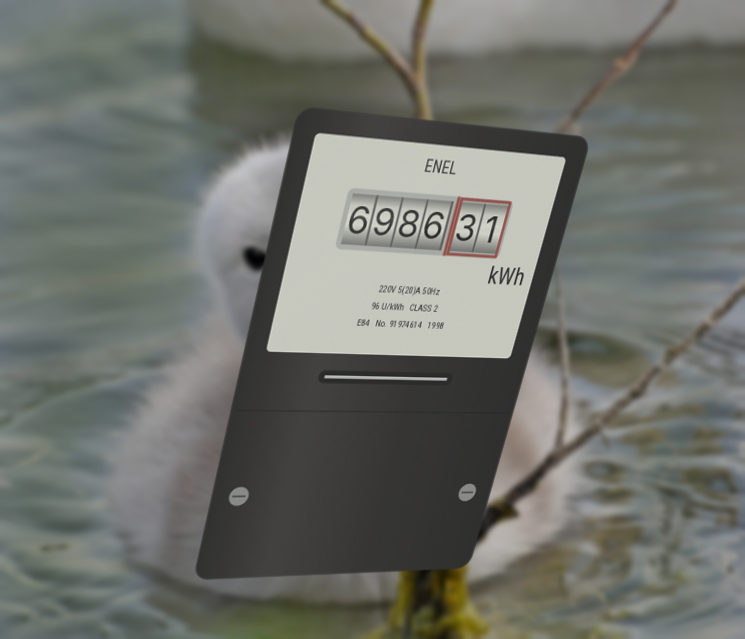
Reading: 6986.31 kWh
